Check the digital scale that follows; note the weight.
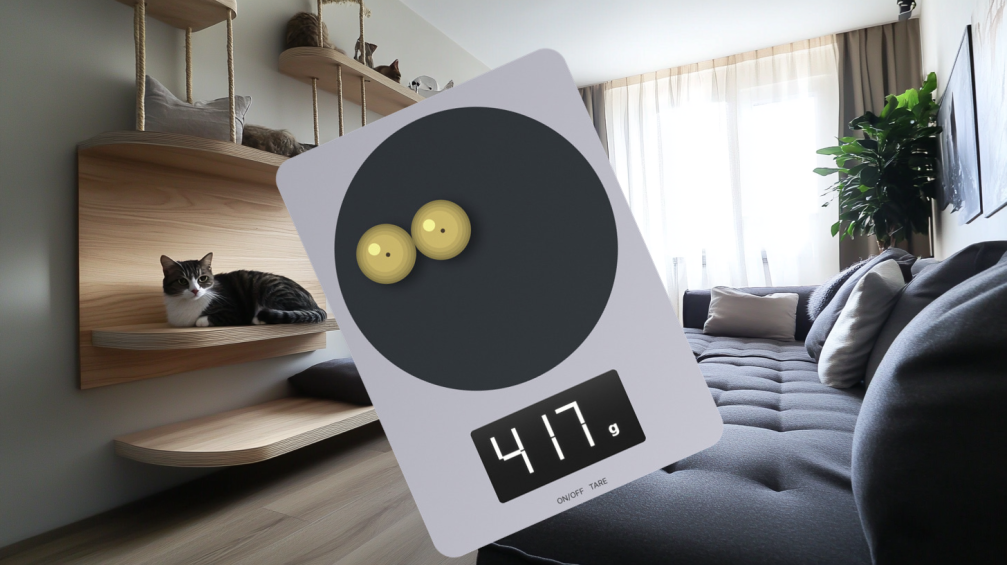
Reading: 417 g
